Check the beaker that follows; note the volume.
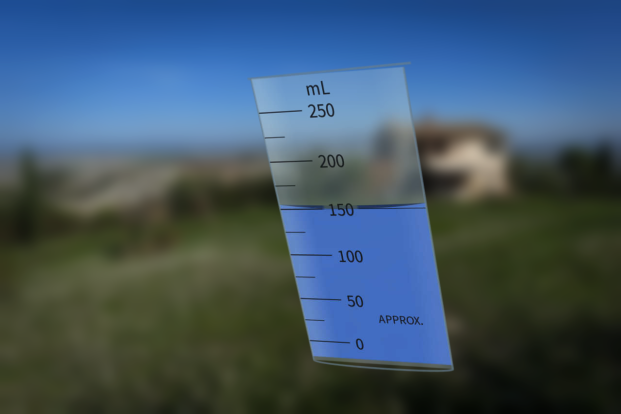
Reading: 150 mL
